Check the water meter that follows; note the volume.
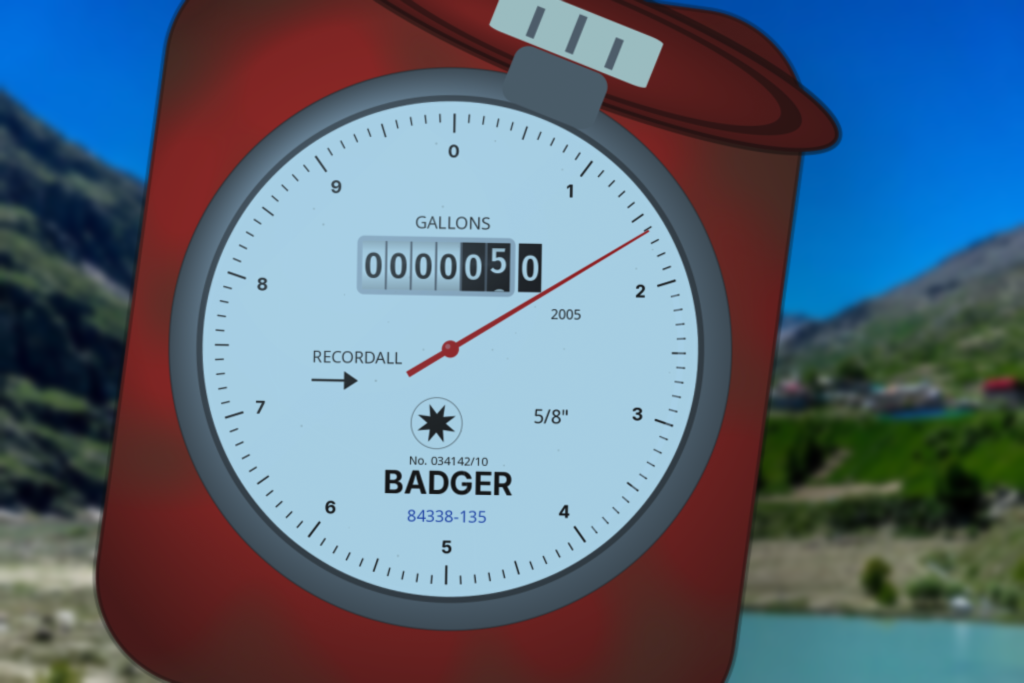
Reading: 51.6 gal
